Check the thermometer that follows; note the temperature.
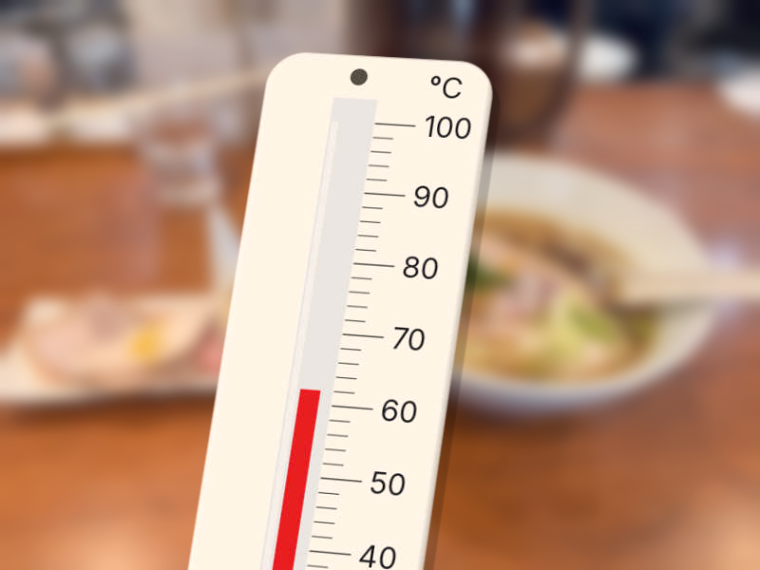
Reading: 62 °C
